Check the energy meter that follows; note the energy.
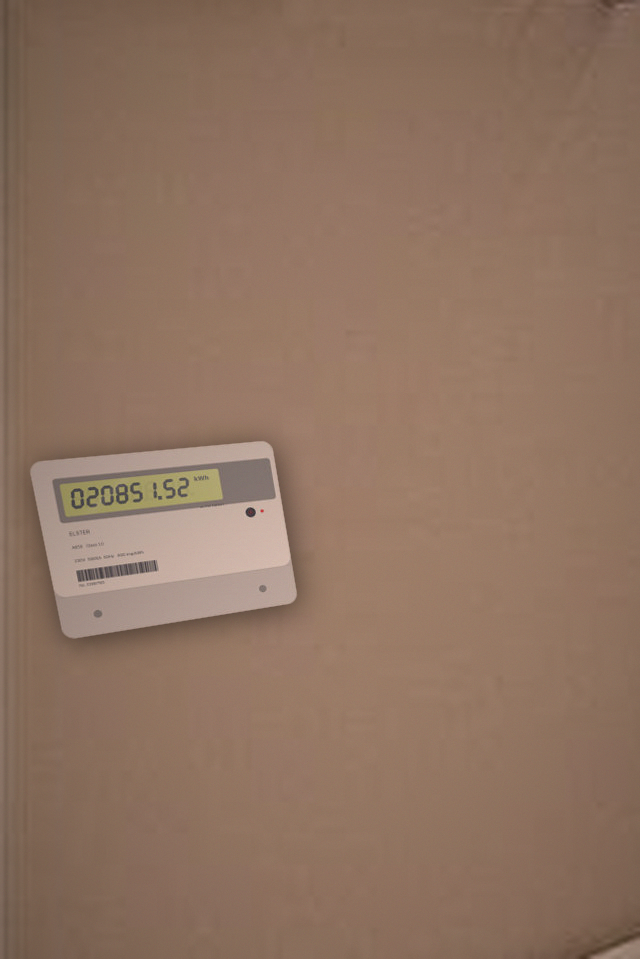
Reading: 20851.52 kWh
